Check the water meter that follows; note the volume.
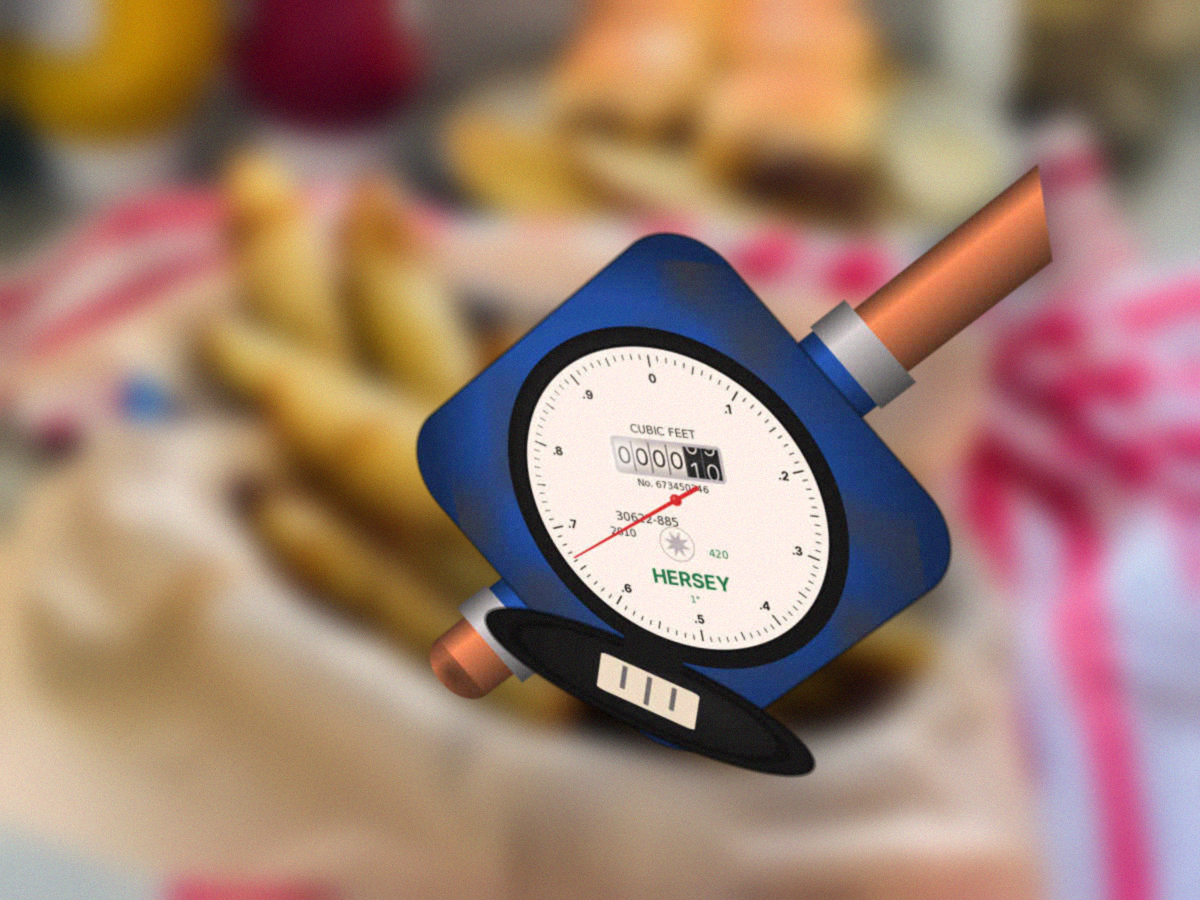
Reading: 9.66 ft³
